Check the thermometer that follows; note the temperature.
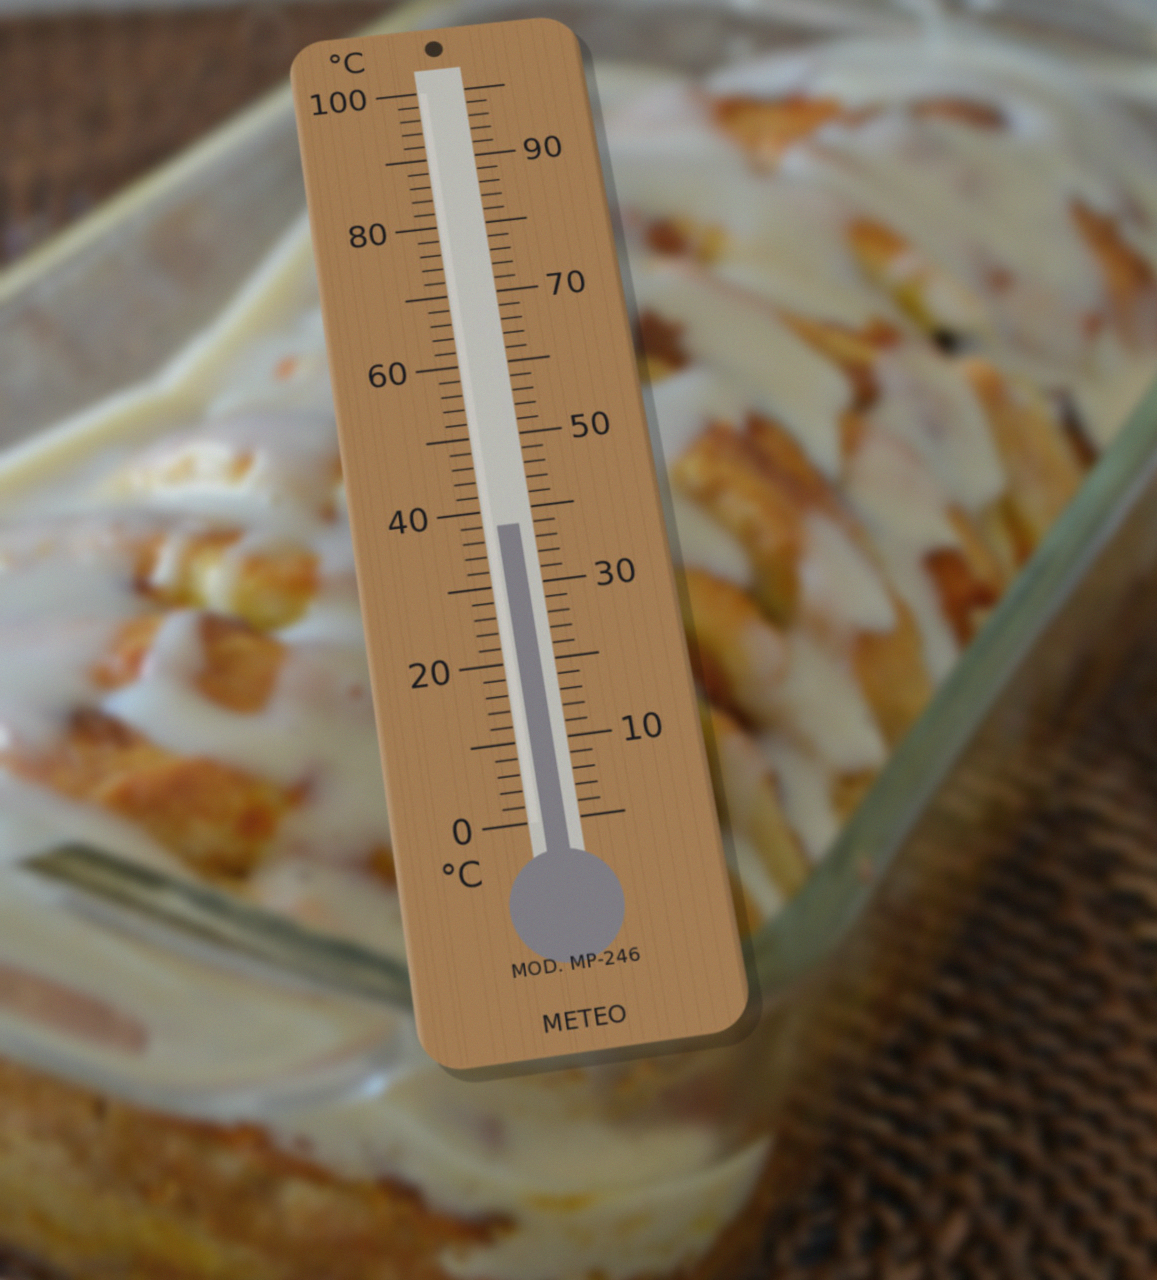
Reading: 38 °C
